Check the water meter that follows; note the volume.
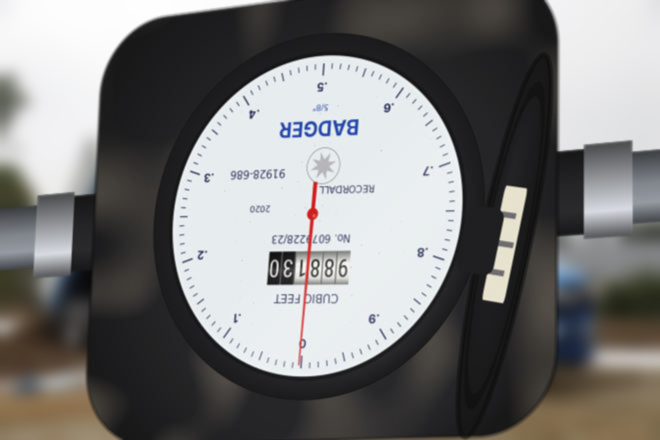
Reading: 988130.00 ft³
